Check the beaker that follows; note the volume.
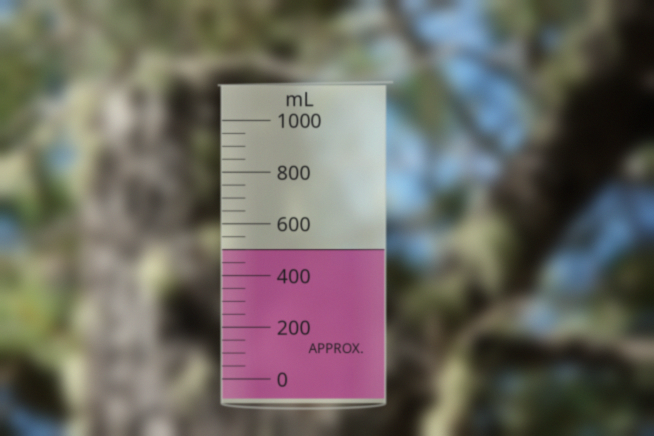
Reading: 500 mL
